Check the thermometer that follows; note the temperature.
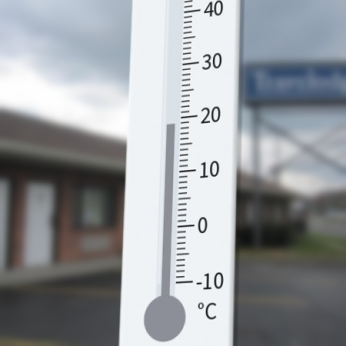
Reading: 19 °C
